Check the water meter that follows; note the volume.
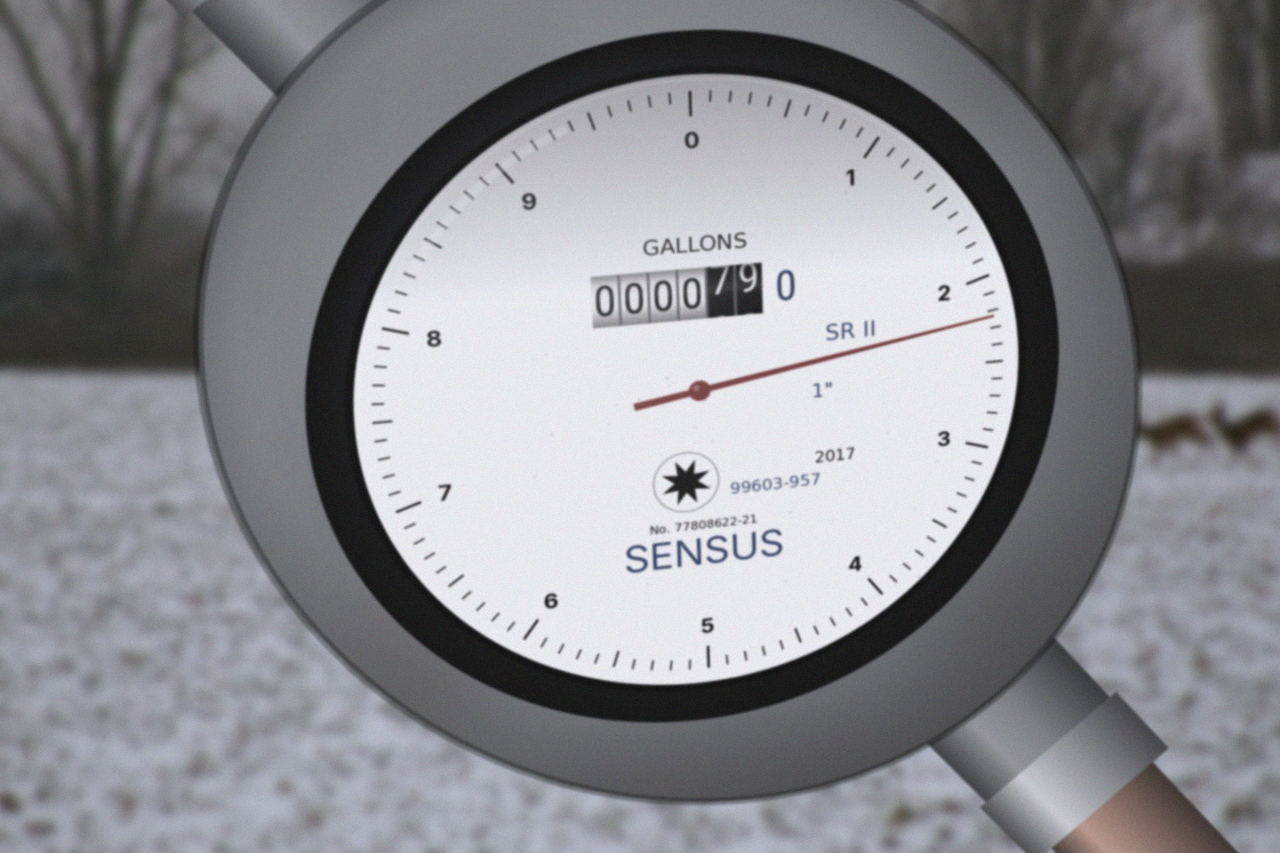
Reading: 792.2 gal
